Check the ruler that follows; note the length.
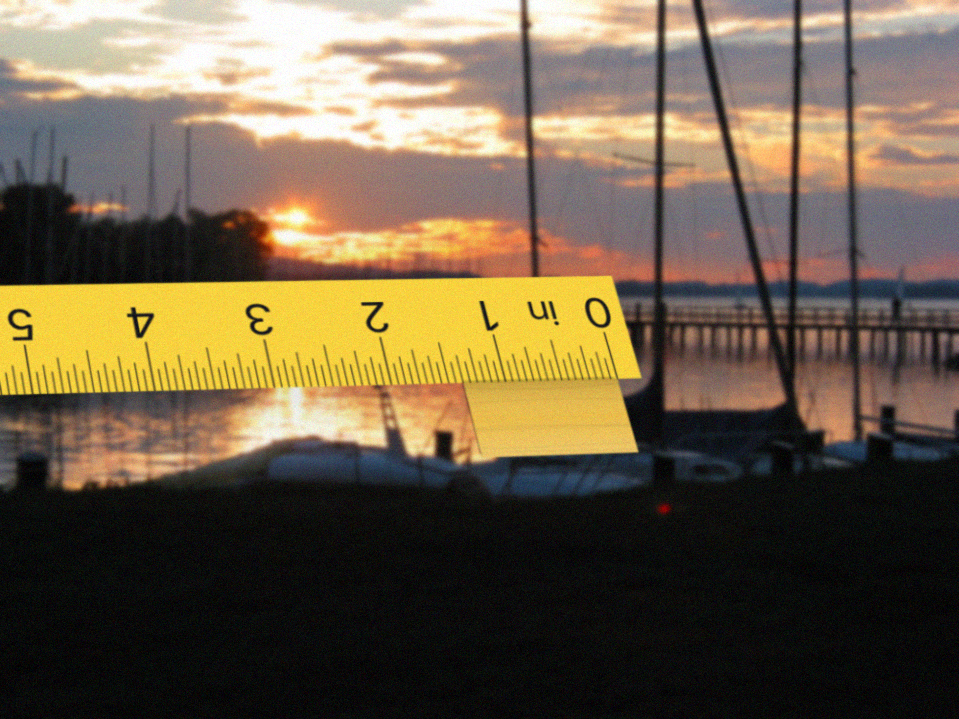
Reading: 1.375 in
